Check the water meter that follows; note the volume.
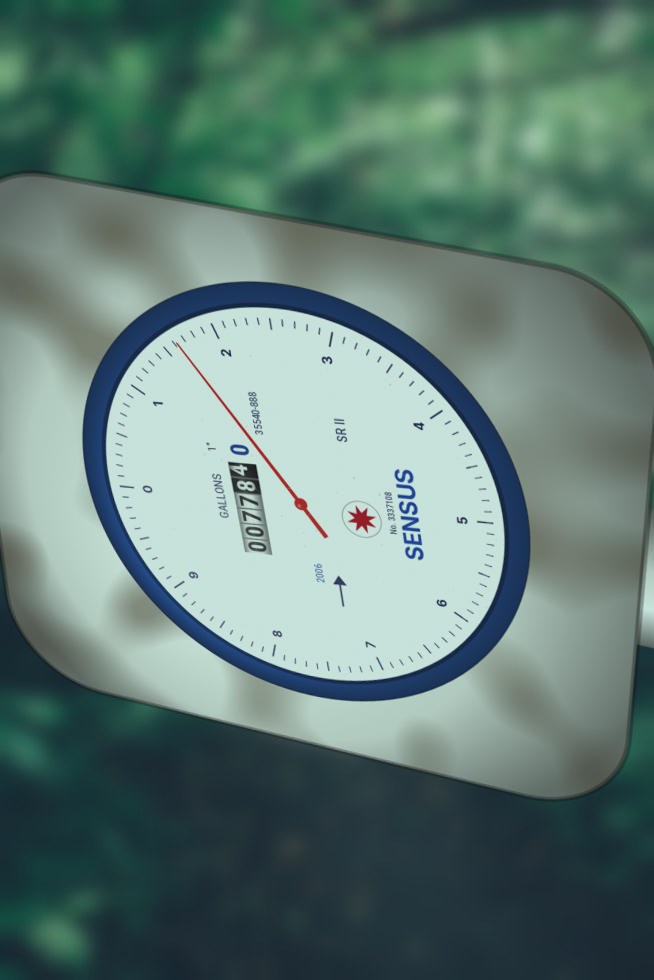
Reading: 77841.6 gal
